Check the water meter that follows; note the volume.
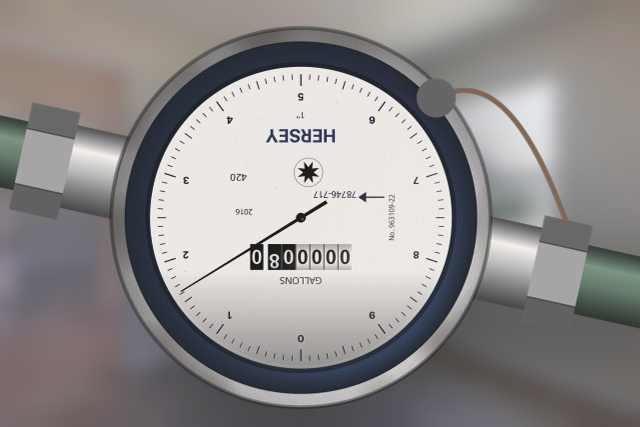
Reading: 81.6 gal
